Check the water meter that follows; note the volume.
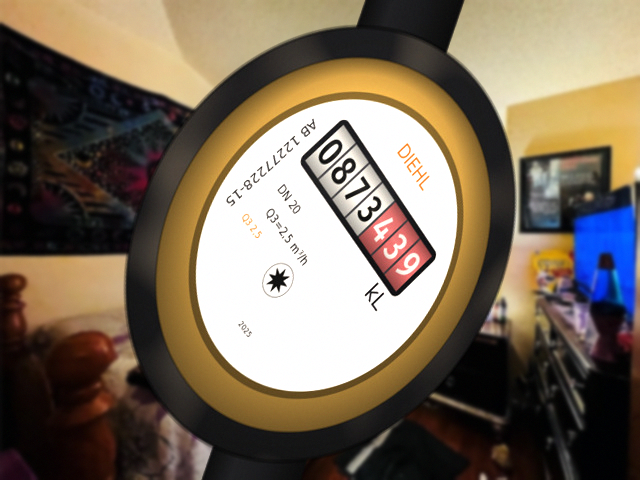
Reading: 873.439 kL
